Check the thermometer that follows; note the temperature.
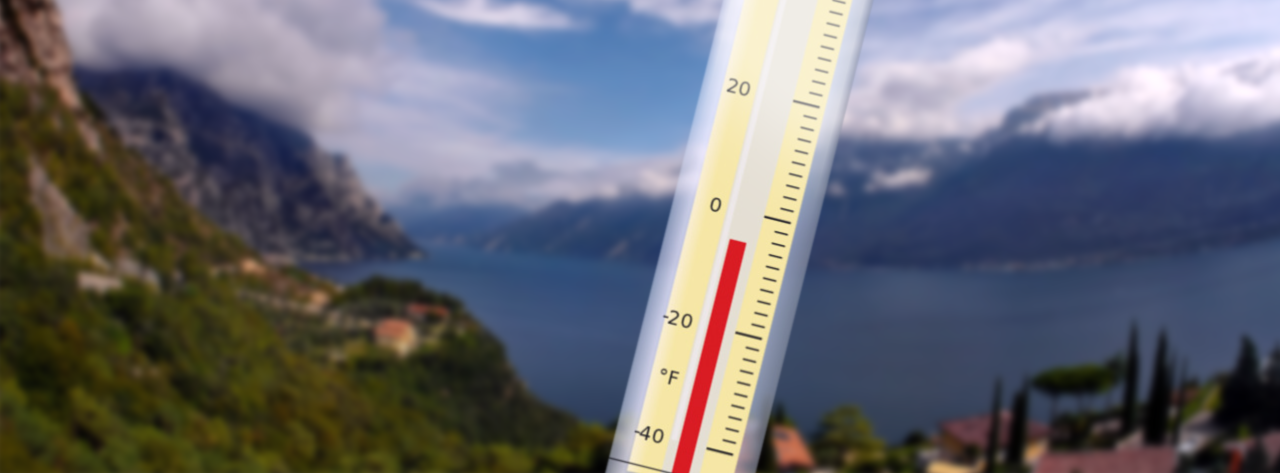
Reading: -5 °F
